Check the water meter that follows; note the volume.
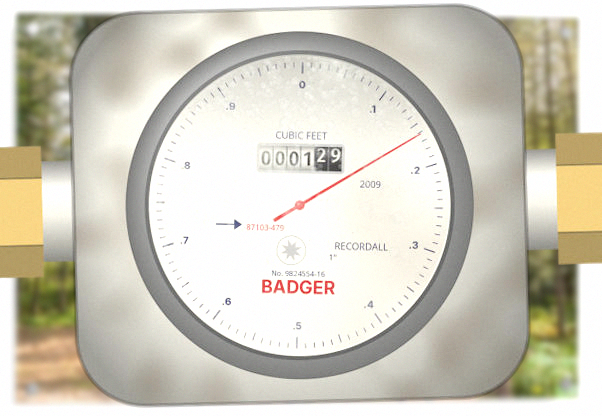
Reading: 129.16 ft³
